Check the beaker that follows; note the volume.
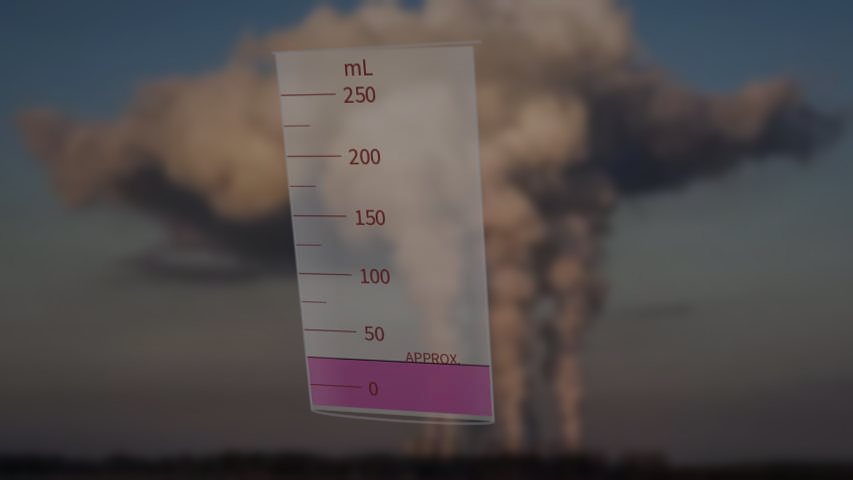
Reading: 25 mL
